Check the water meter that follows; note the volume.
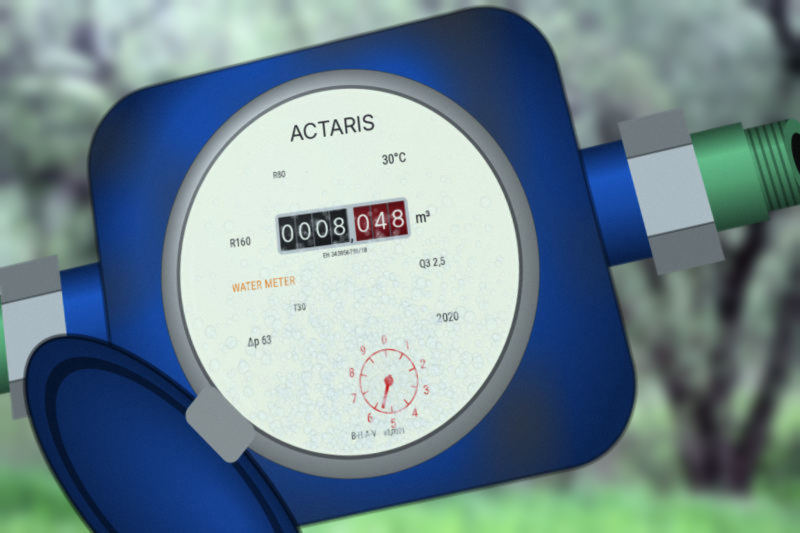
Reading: 8.0485 m³
